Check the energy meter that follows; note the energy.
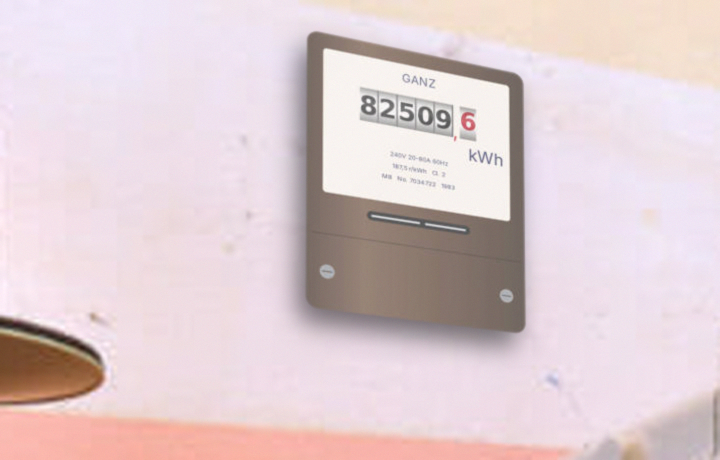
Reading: 82509.6 kWh
